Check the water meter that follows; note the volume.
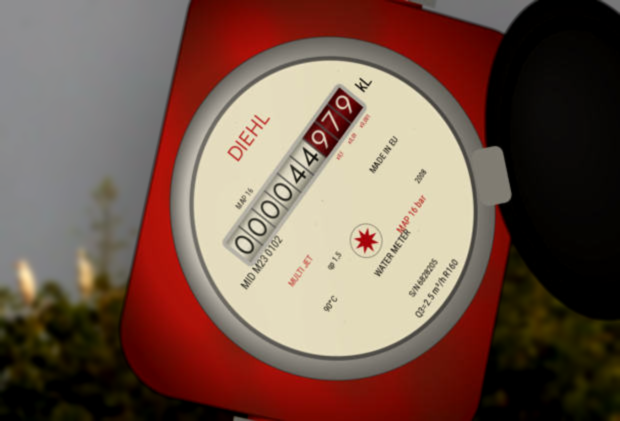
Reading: 44.979 kL
